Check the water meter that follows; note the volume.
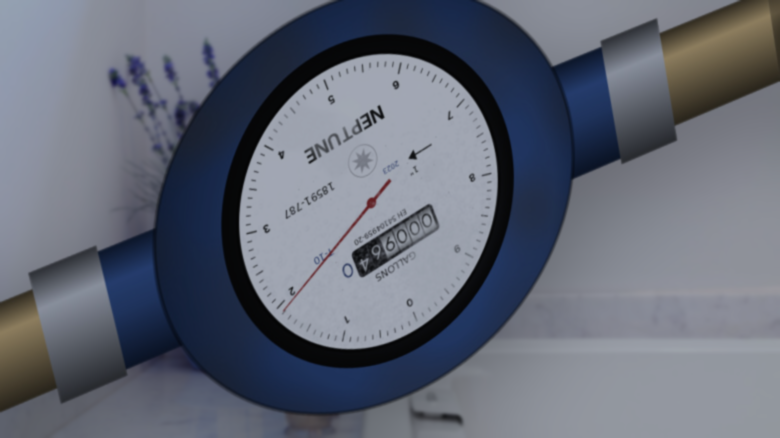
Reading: 9641.9 gal
